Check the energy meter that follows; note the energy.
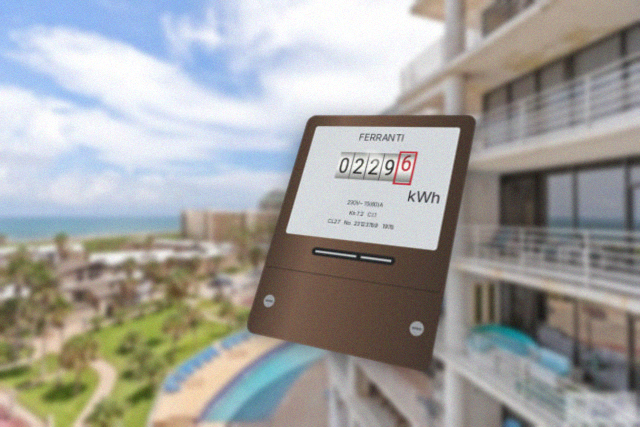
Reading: 229.6 kWh
